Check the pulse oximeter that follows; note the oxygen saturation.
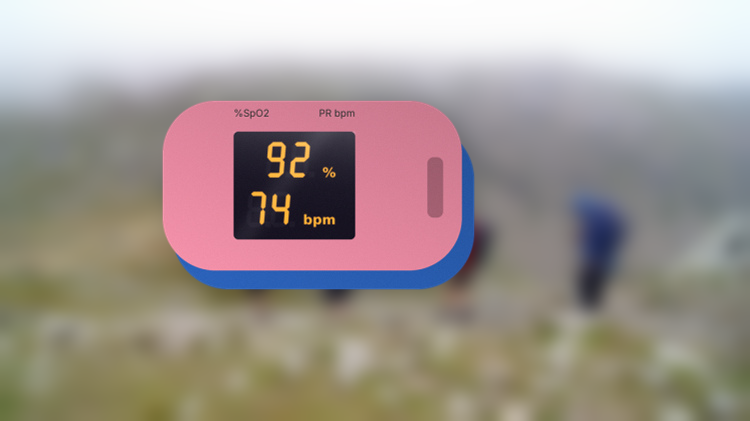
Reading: 92 %
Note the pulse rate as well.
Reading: 74 bpm
